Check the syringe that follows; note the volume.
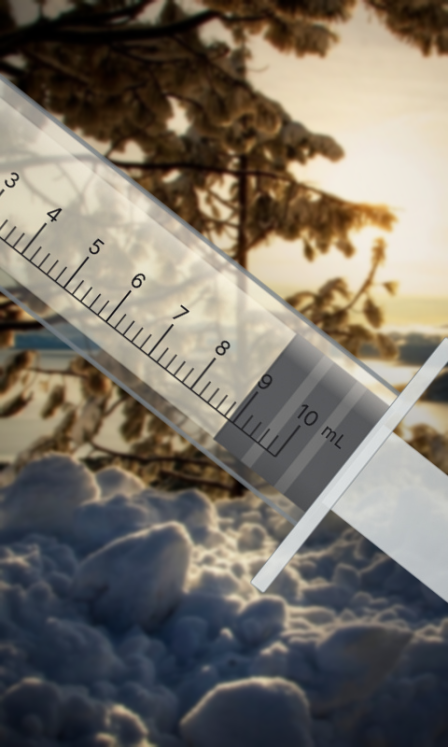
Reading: 8.9 mL
